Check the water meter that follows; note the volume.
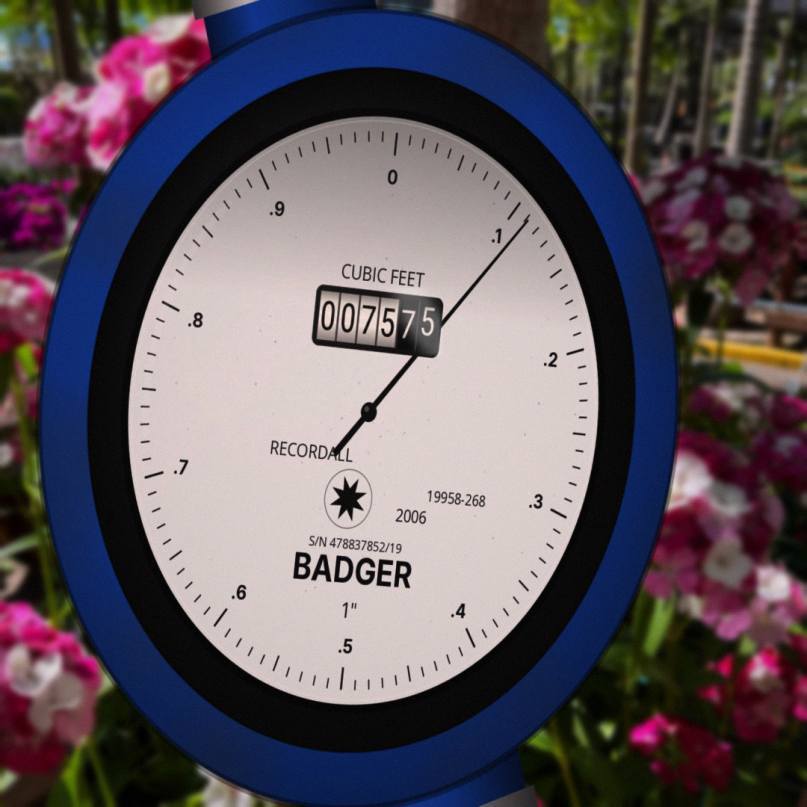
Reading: 7575.11 ft³
